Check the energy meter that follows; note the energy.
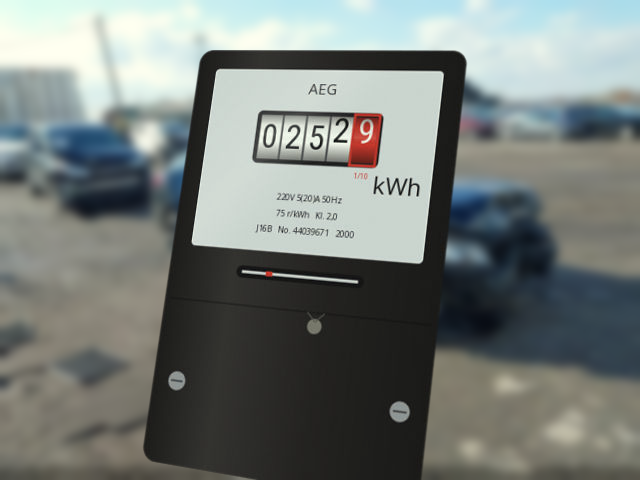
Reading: 252.9 kWh
